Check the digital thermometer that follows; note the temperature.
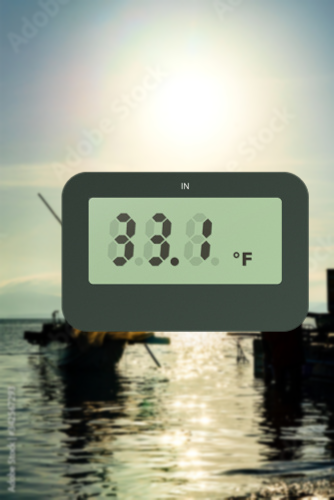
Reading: 33.1 °F
